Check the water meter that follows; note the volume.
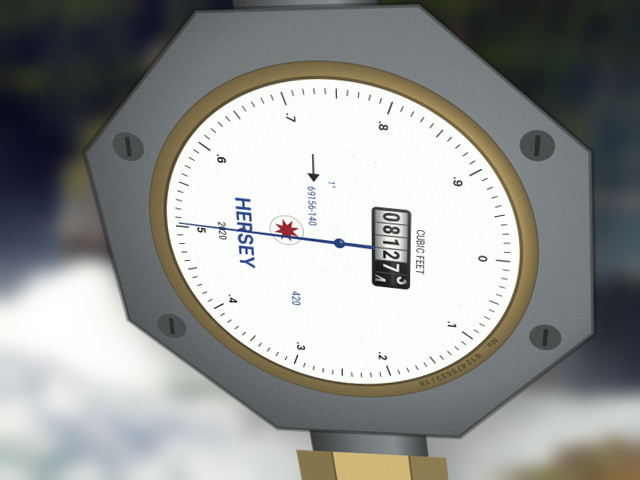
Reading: 81273.50 ft³
